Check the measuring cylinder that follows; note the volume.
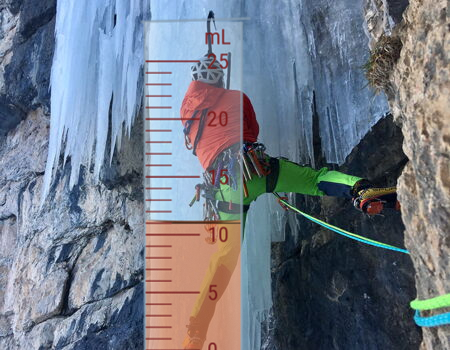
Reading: 11 mL
